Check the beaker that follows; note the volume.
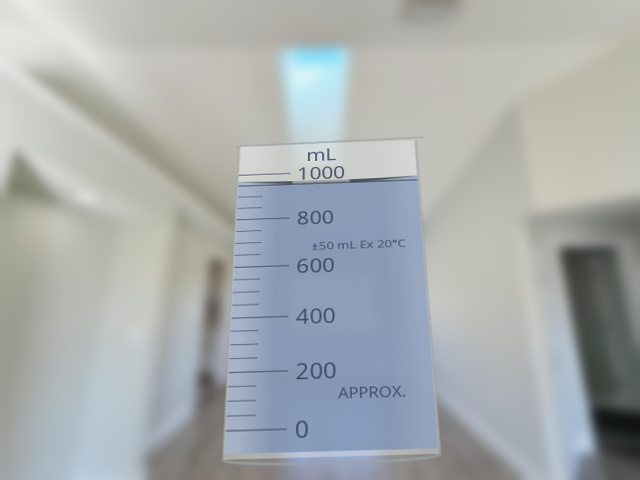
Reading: 950 mL
